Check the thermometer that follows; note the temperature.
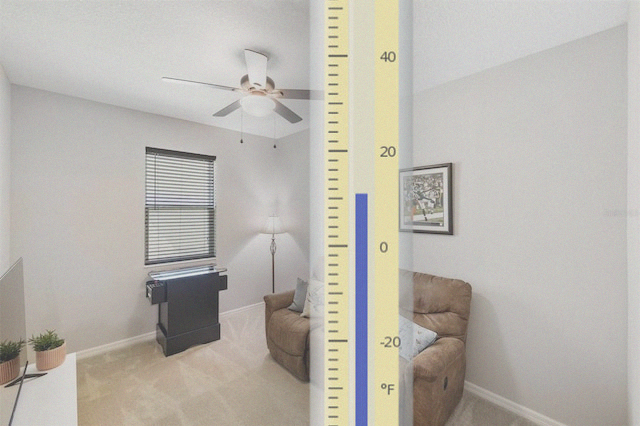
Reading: 11 °F
